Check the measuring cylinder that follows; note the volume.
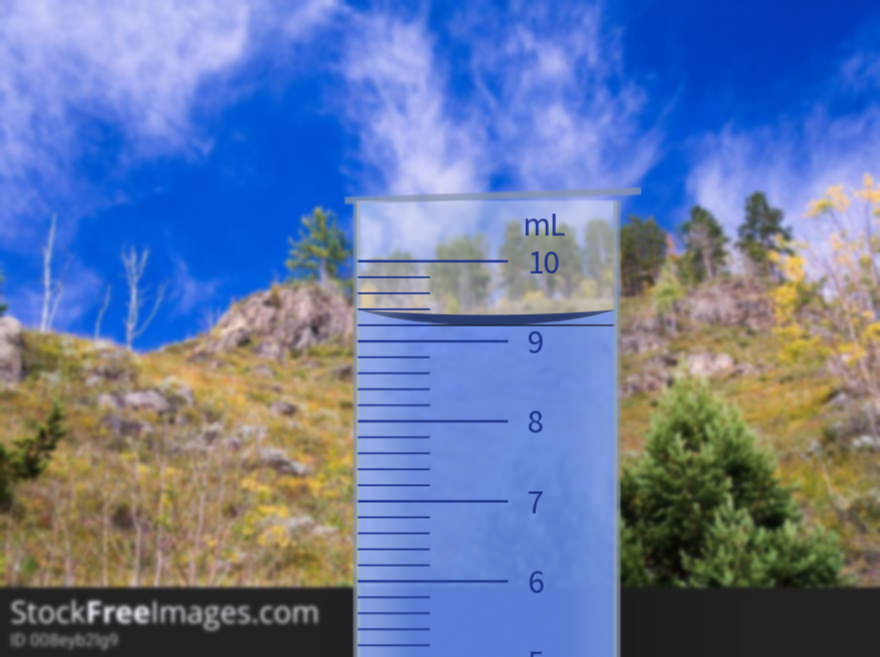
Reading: 9.2 mL
